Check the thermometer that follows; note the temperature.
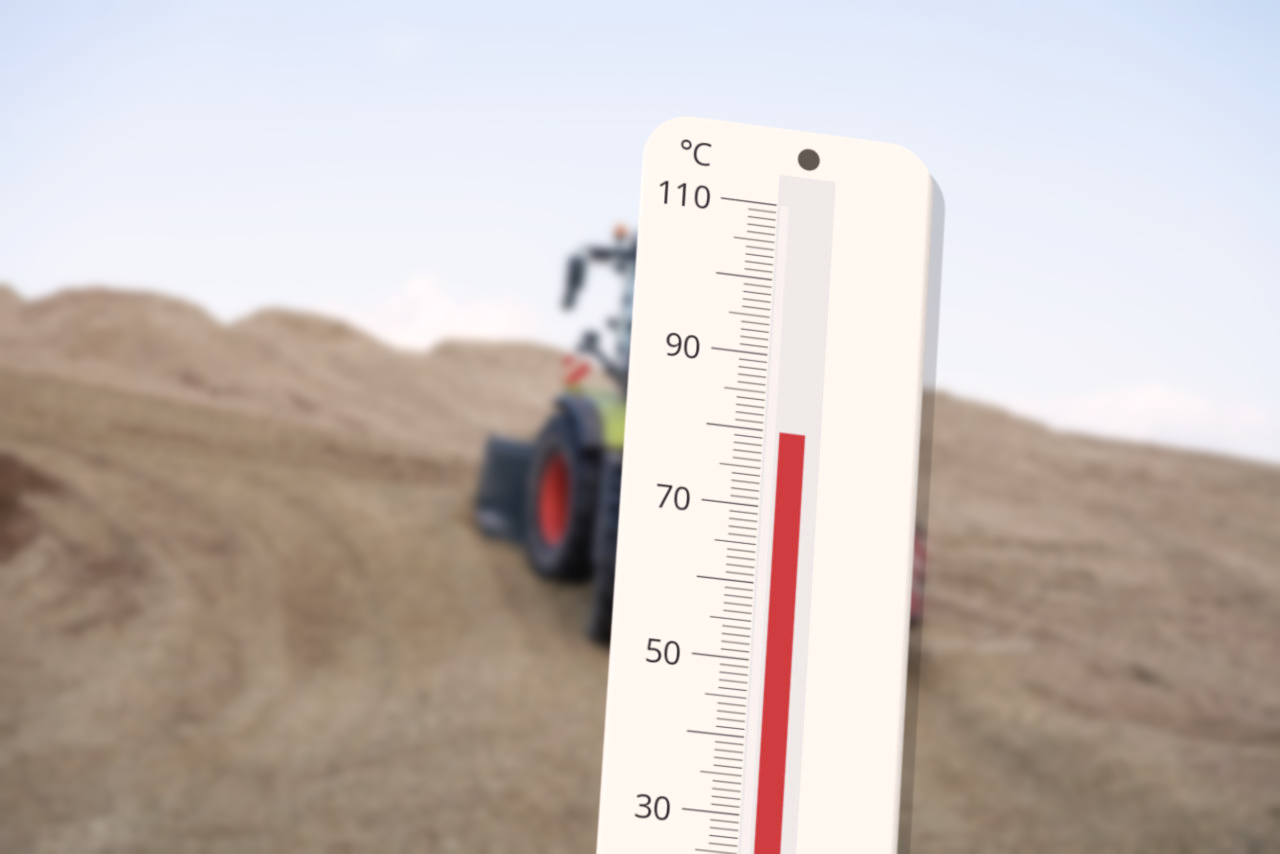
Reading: 80 °C
